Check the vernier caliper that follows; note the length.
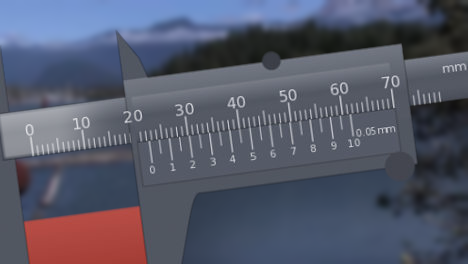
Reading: 22.5 mm
